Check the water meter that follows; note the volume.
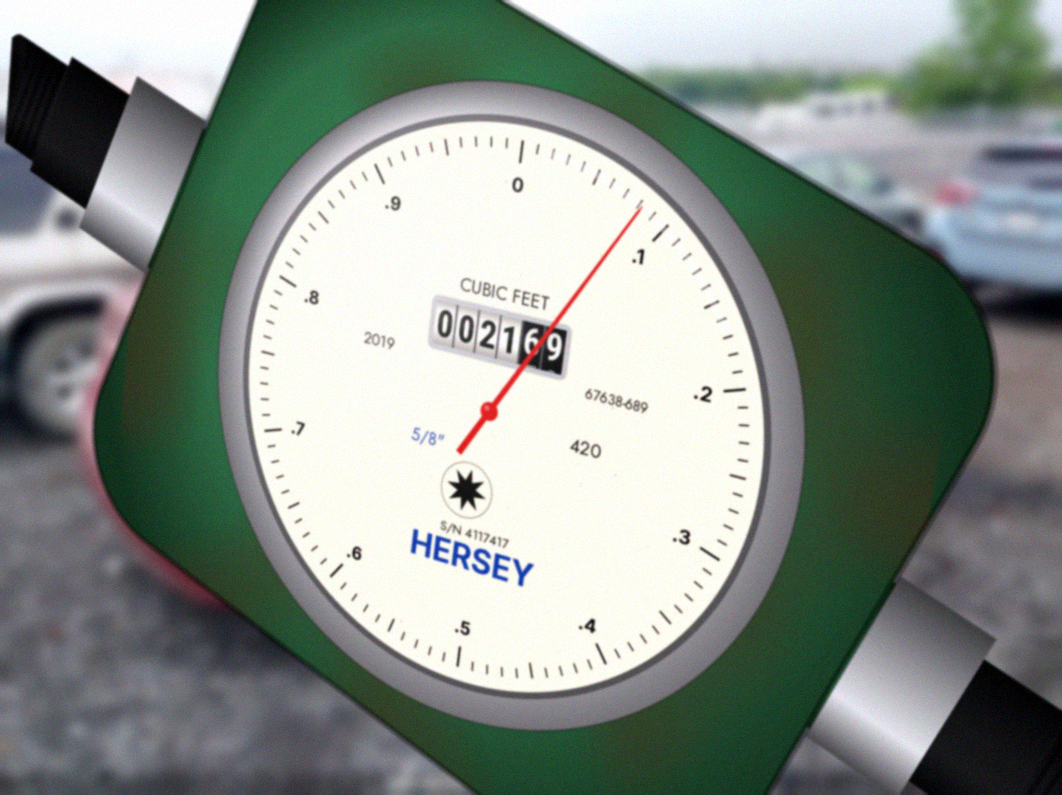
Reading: 2169.08 ft³
